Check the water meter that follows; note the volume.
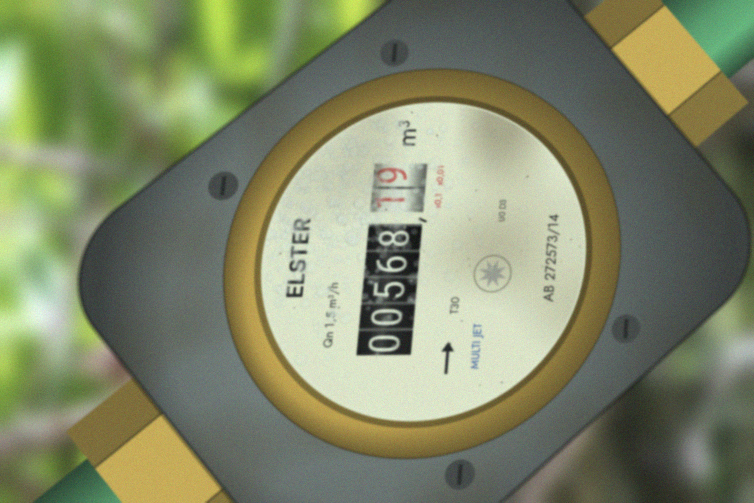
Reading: 568.19 m³
